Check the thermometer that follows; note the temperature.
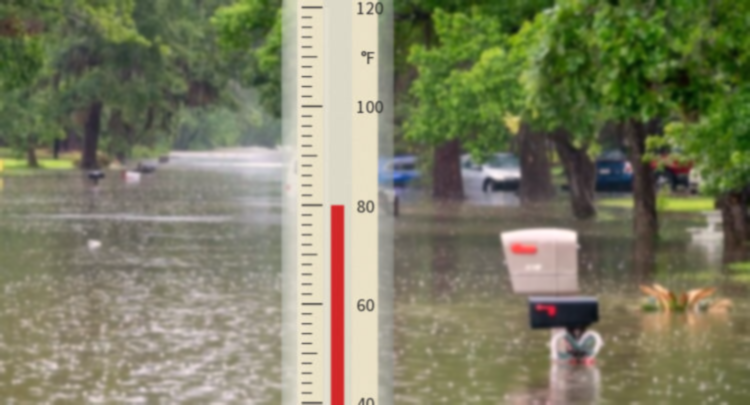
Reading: 80 °F
